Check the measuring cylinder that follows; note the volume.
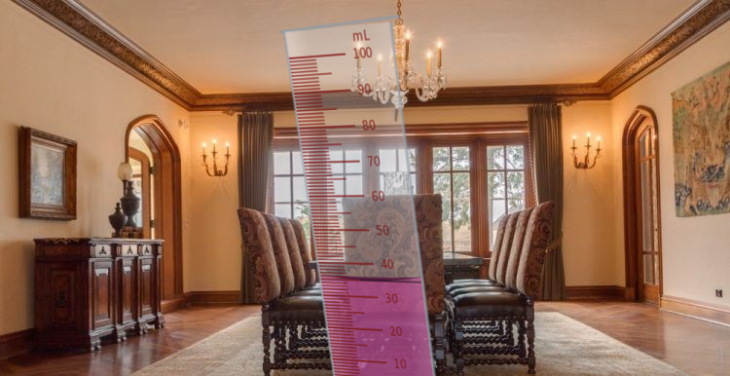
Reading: 35 mL
